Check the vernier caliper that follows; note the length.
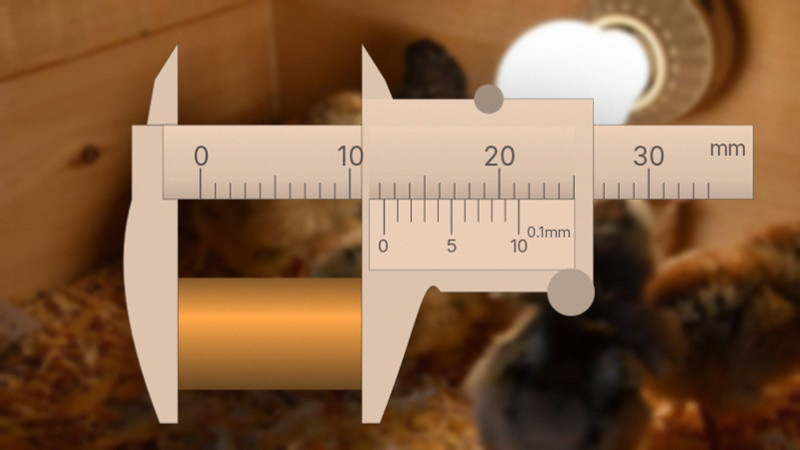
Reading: 12.3 mm
